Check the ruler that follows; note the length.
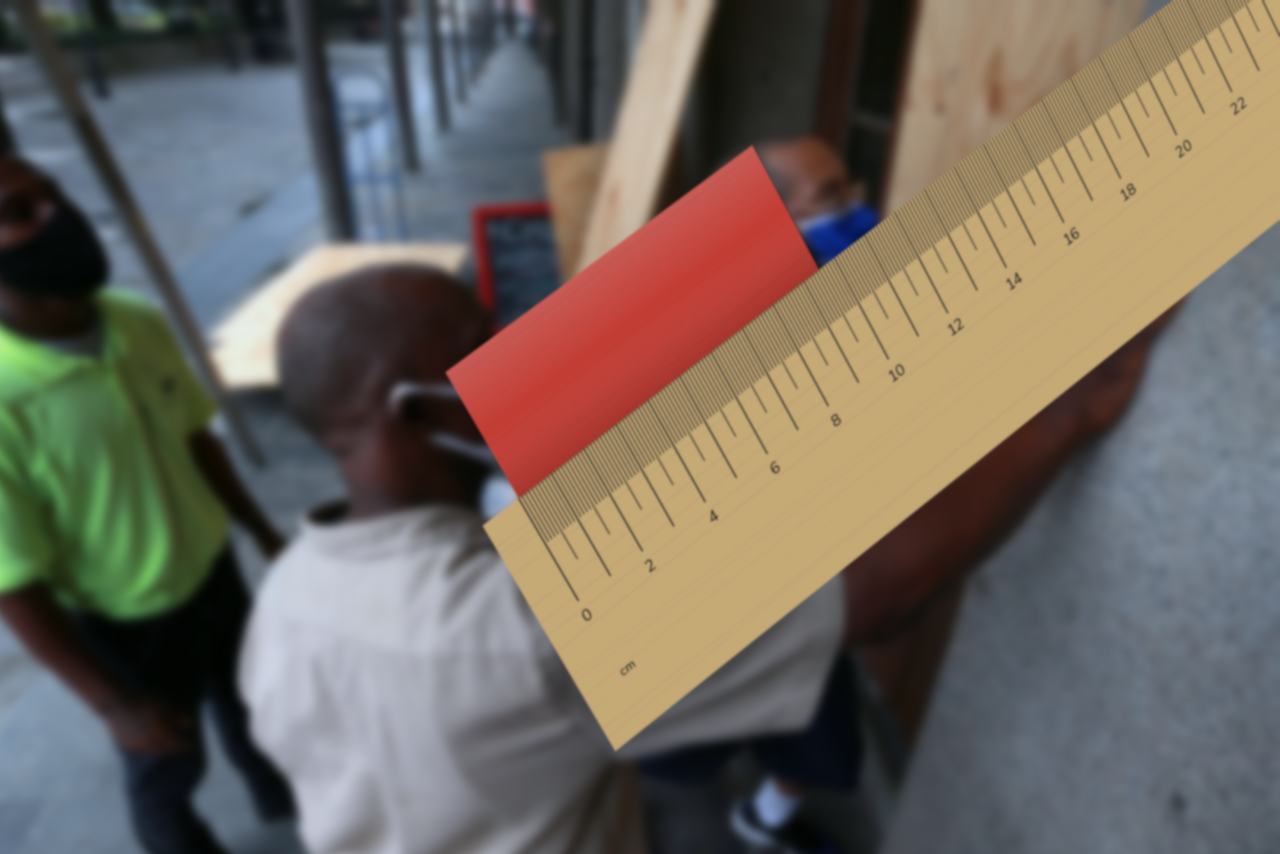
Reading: 9.5 cm
